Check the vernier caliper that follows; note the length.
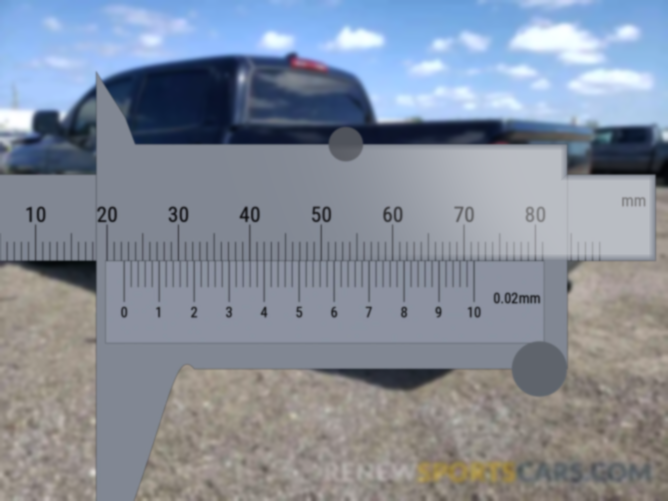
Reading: 22.4 mm
